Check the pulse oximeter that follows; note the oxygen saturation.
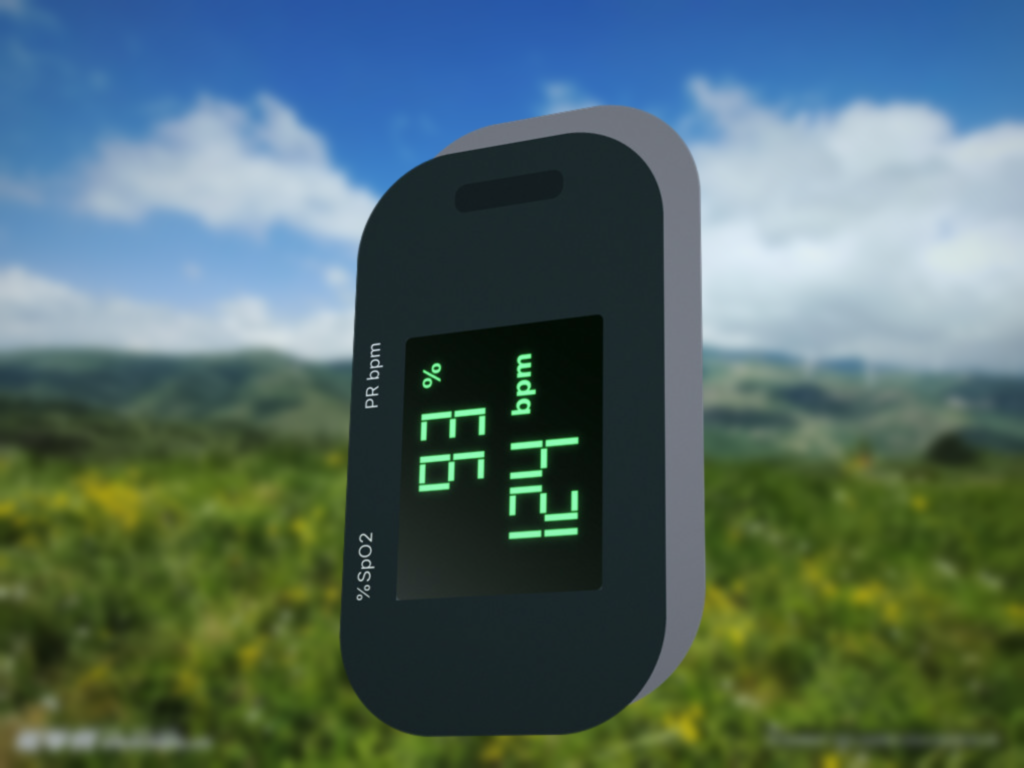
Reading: 93 %
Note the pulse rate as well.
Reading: 124 bpm
